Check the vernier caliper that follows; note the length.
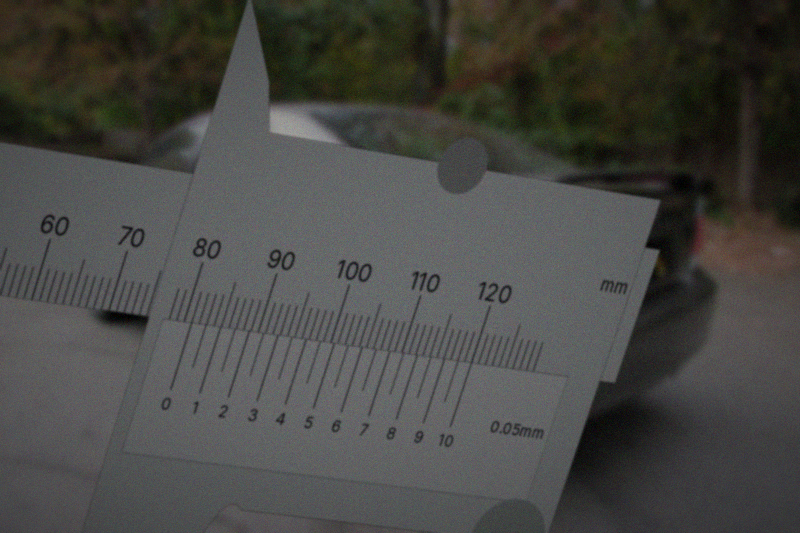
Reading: 81.0 mm
